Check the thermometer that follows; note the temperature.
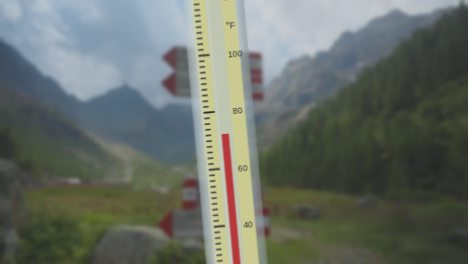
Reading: 72 °F
